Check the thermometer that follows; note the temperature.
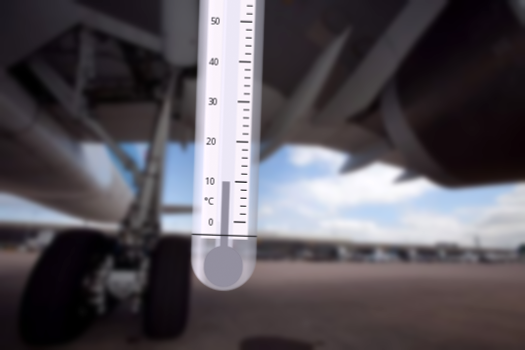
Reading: 10 °C
